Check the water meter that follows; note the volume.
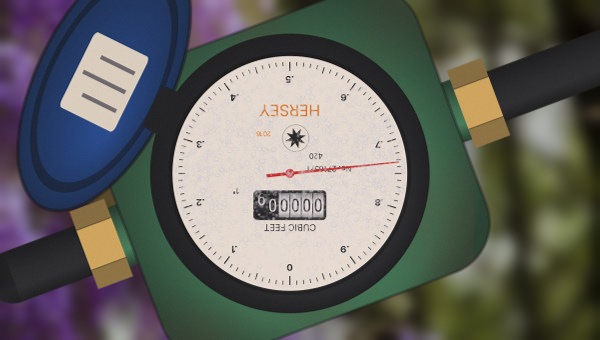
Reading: 8.73 ft³
